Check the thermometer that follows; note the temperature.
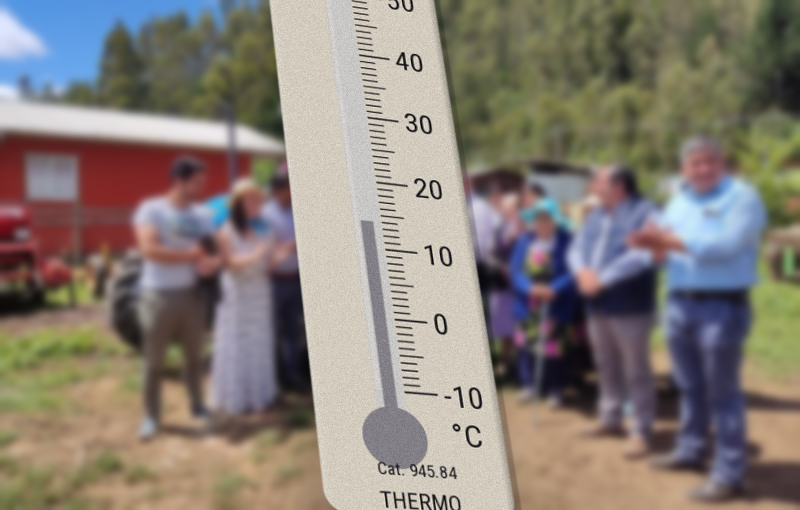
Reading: 14 °C
